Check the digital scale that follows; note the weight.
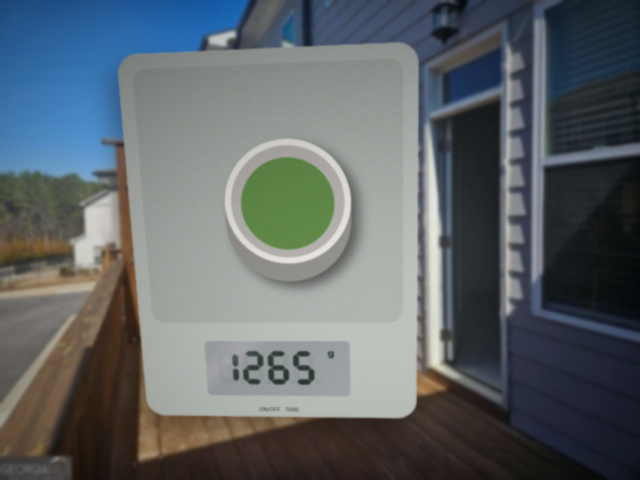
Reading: 1265 g
